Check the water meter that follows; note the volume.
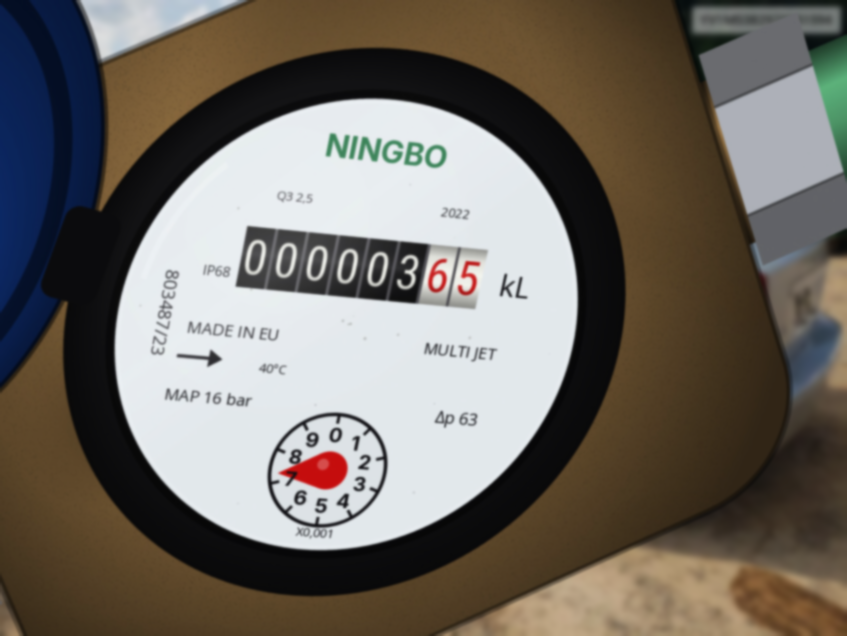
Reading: 3.657 kL
